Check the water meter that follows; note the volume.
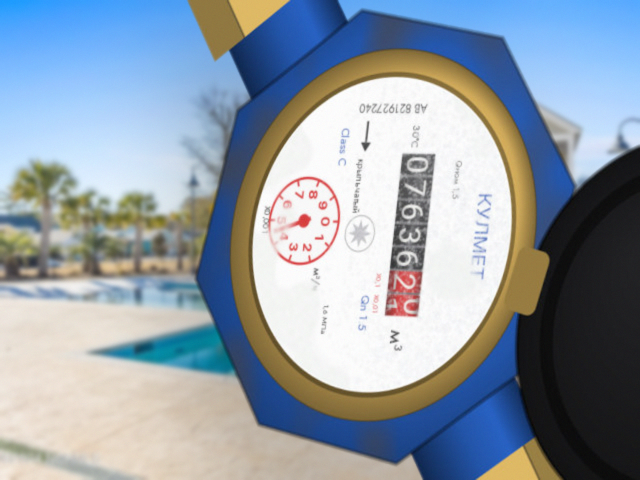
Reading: 7636.204 m³
